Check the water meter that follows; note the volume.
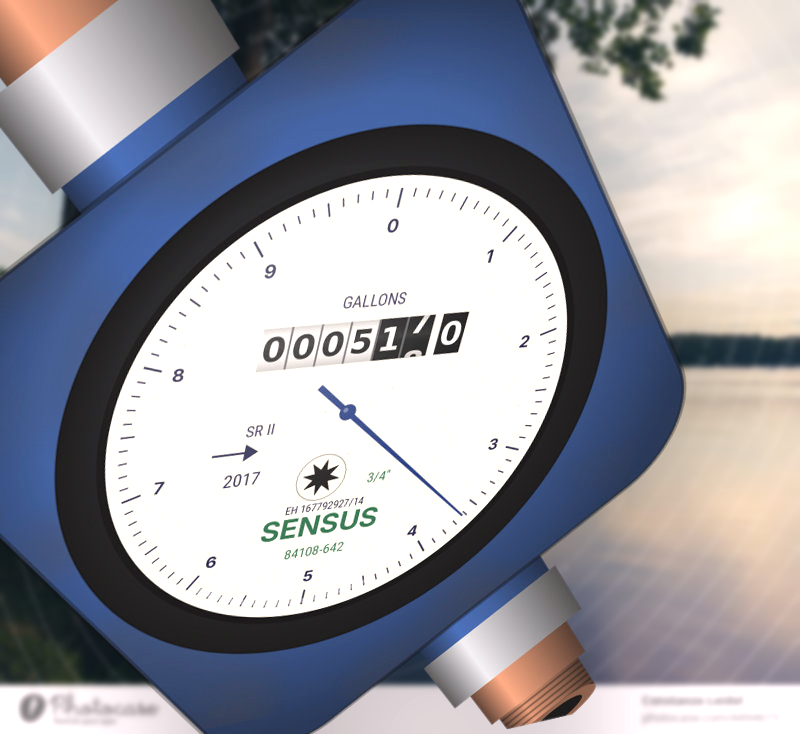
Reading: 5173.6 gal
